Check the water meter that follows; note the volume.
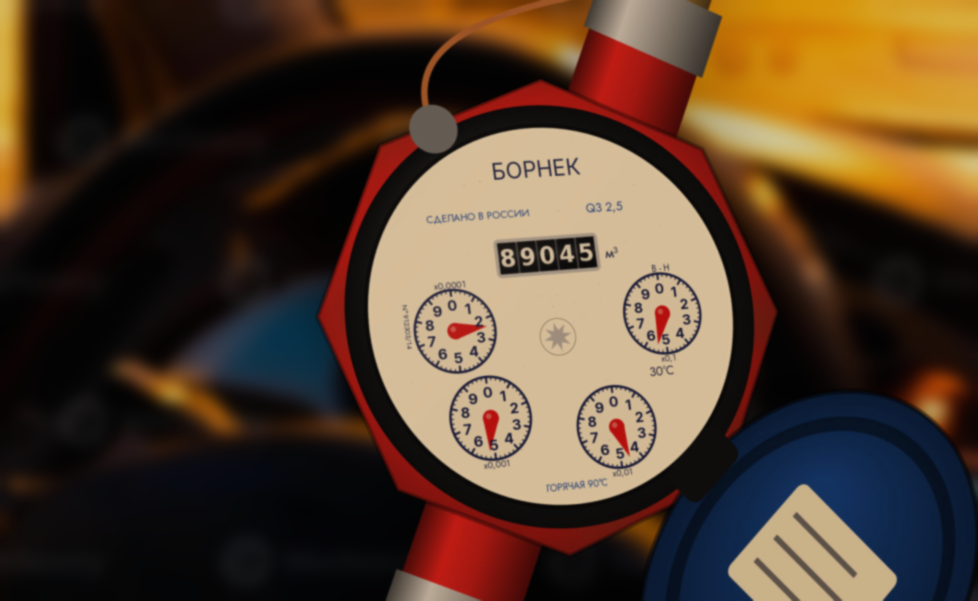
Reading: 89045.5452 m³
